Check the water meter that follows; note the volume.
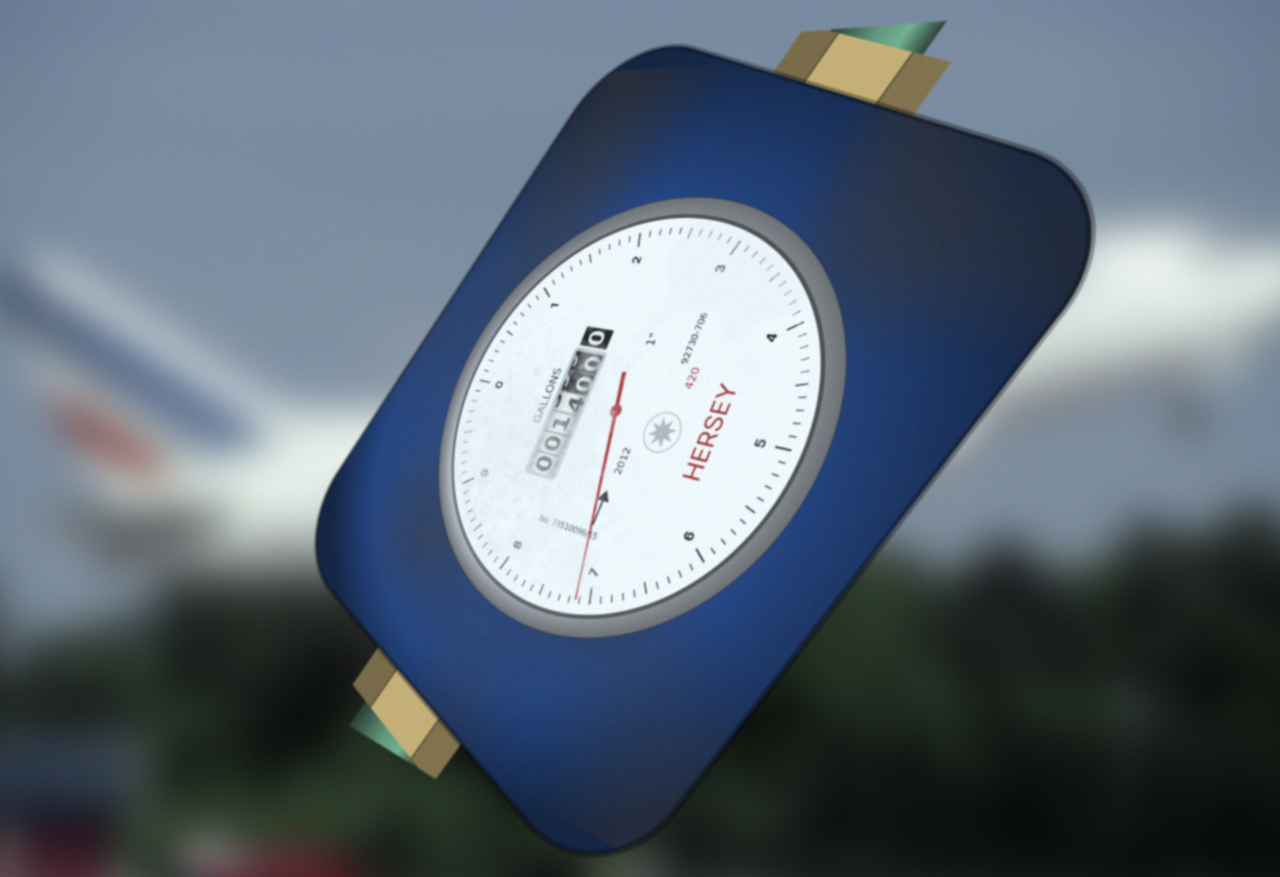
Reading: 13997.1 gal
